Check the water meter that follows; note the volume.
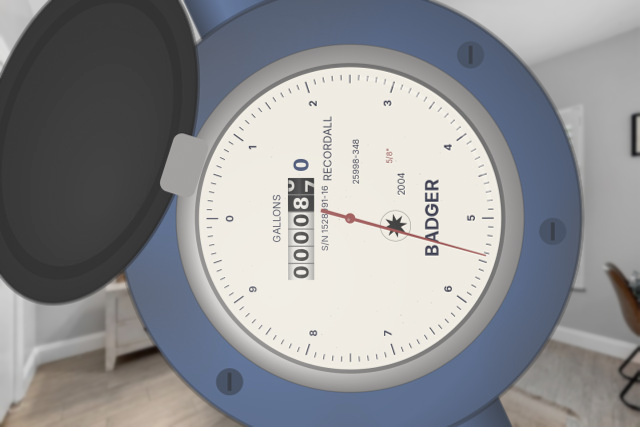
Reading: 865.4 gal
